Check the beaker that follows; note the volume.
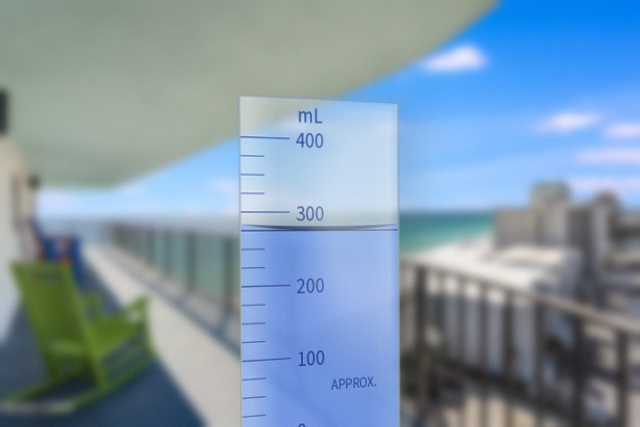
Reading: 275 mL
